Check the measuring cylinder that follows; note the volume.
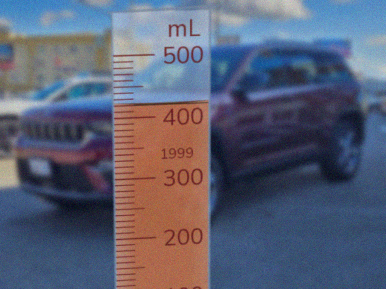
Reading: 420 mL
